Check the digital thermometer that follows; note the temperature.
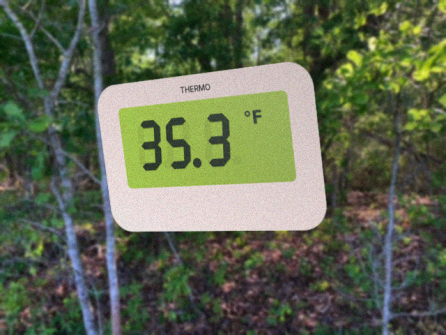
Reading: 35.3 °F
